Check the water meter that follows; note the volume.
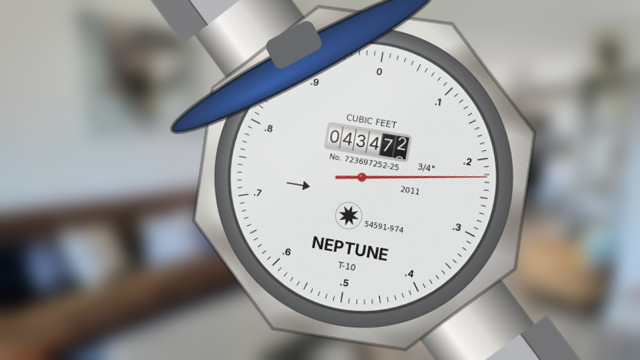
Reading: 43472.22 ft³
